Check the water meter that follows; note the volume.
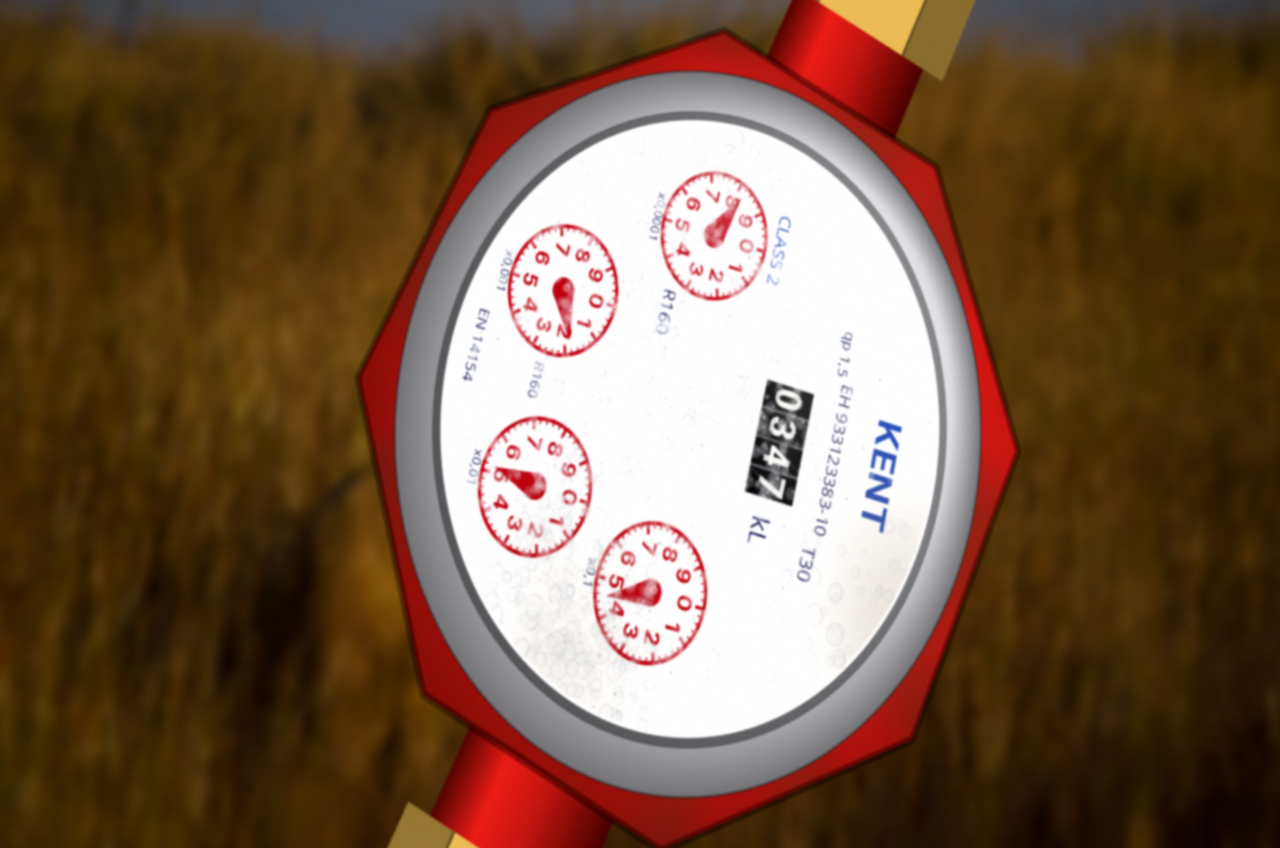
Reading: 347.4518 kL
